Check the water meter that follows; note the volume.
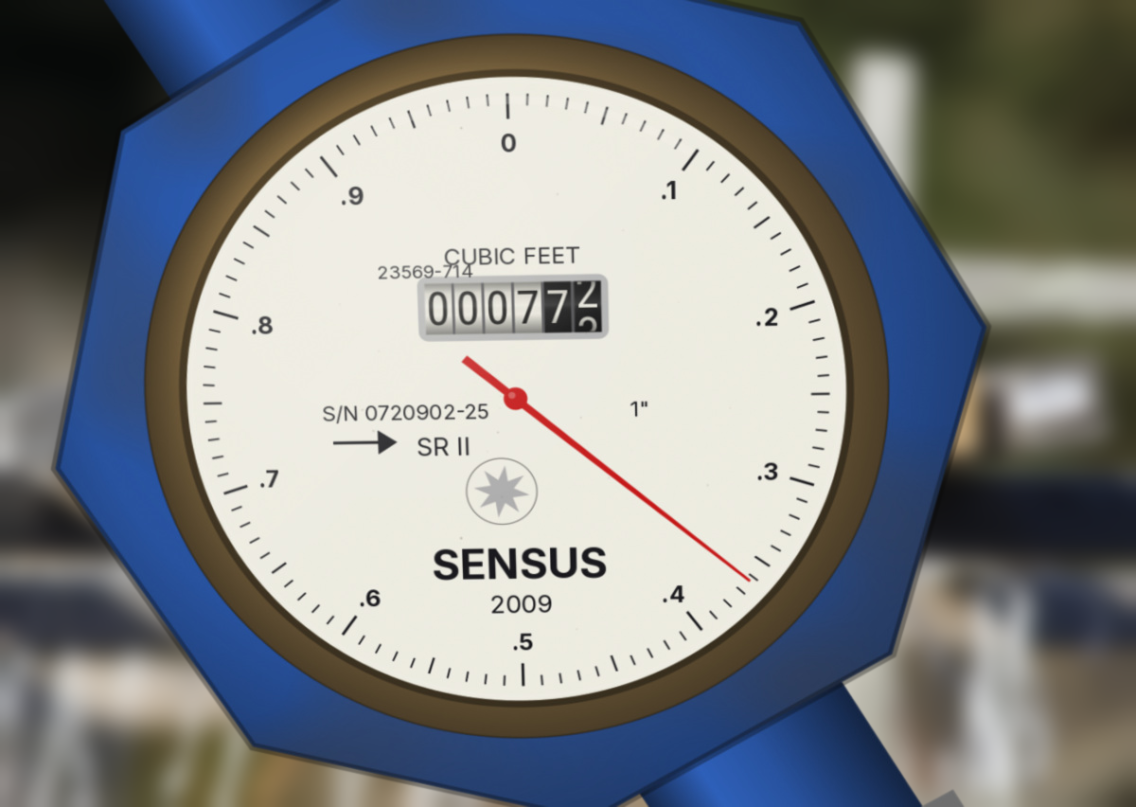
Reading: 772.36 ft³
